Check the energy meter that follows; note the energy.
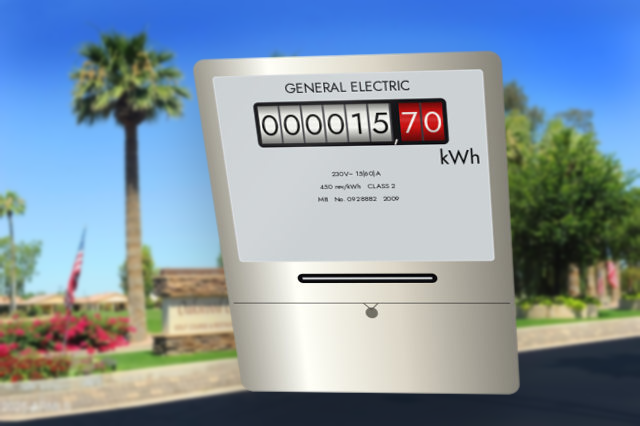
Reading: 15.70 kWh
